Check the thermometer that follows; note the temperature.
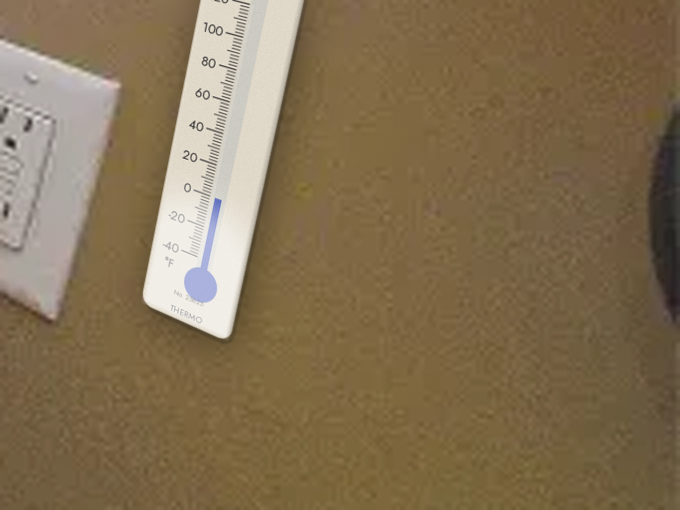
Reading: 0 °F
